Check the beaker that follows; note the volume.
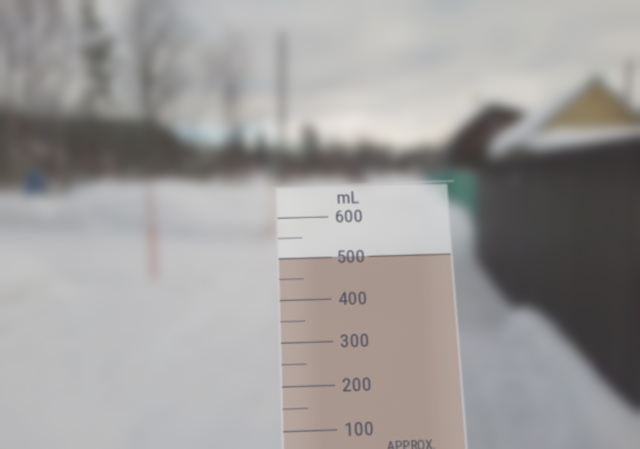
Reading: 500 mL
